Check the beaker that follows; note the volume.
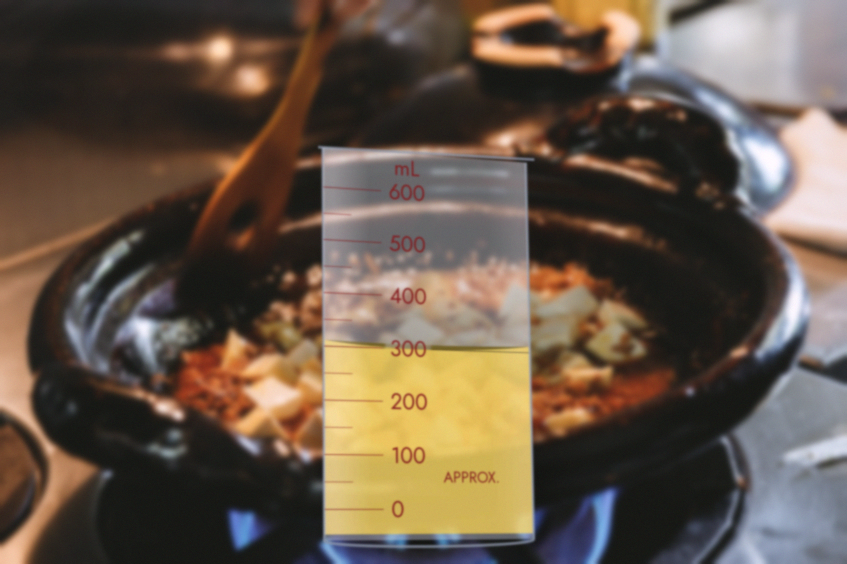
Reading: 300 mL
